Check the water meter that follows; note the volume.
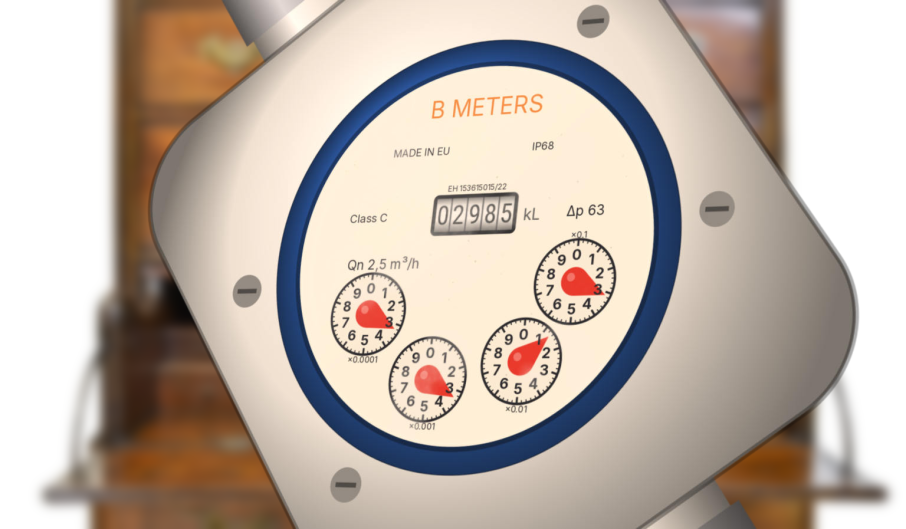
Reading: 2985.3133 kL
